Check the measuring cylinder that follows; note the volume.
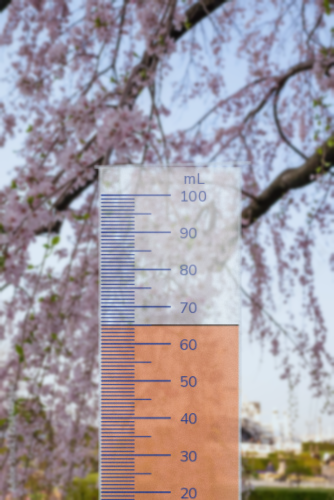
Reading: 65 mL
